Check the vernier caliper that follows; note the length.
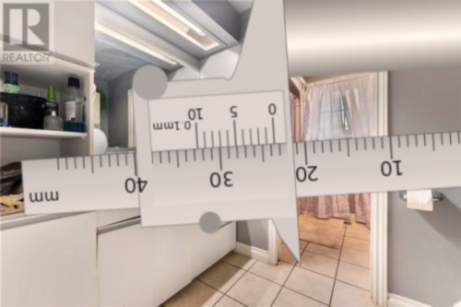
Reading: 23.6 mm
